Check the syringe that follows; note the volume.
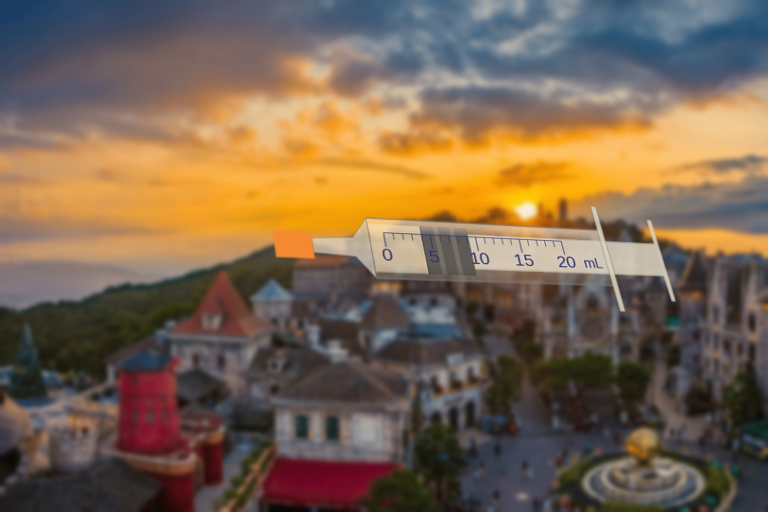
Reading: 4 mL
